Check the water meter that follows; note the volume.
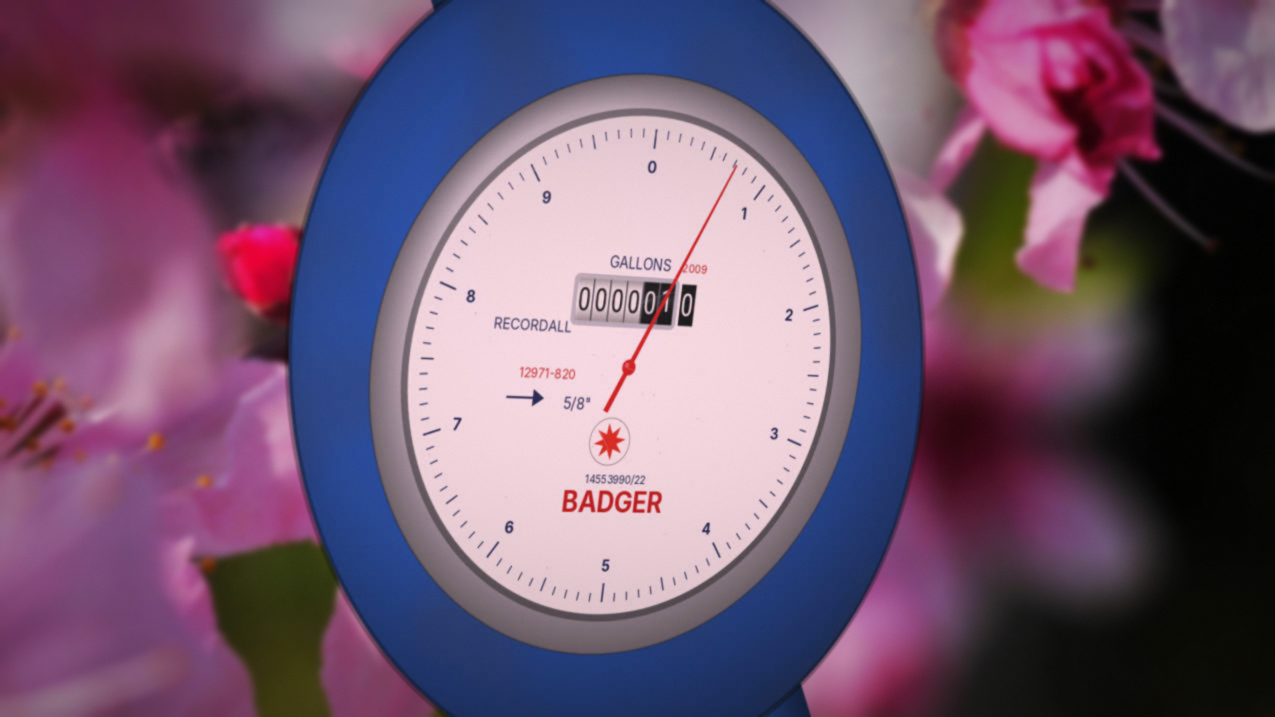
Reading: 10.7 gal
